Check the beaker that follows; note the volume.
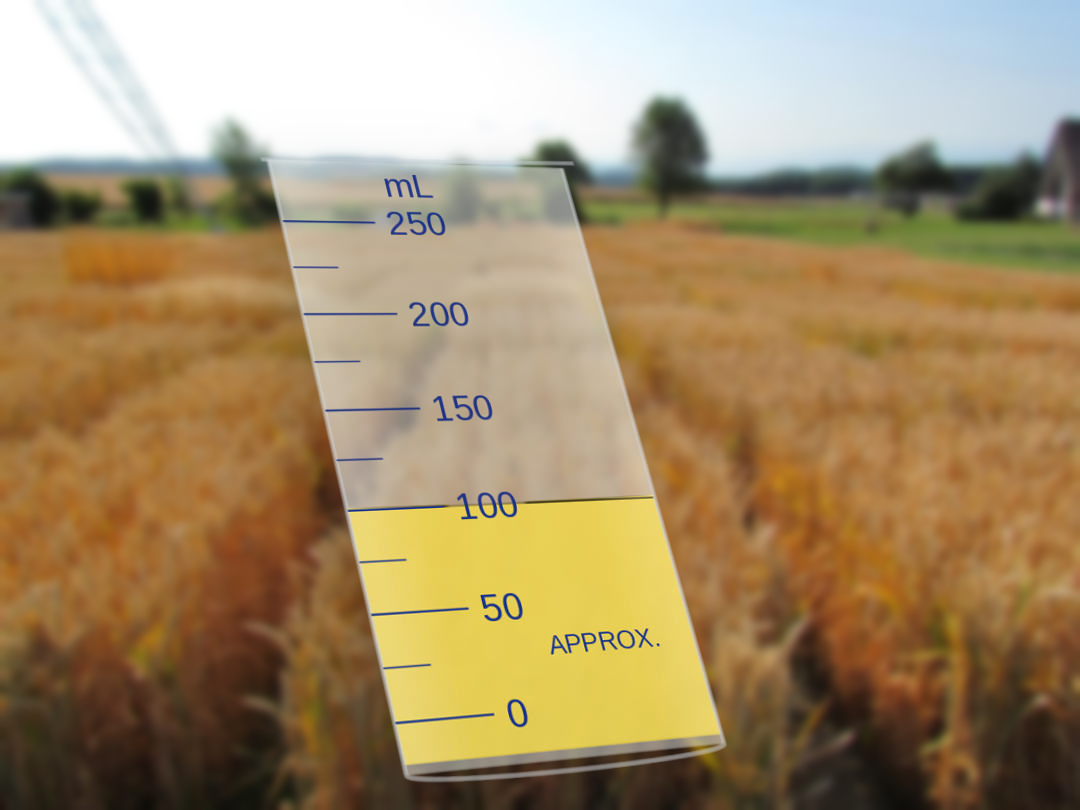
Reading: 100 mL
